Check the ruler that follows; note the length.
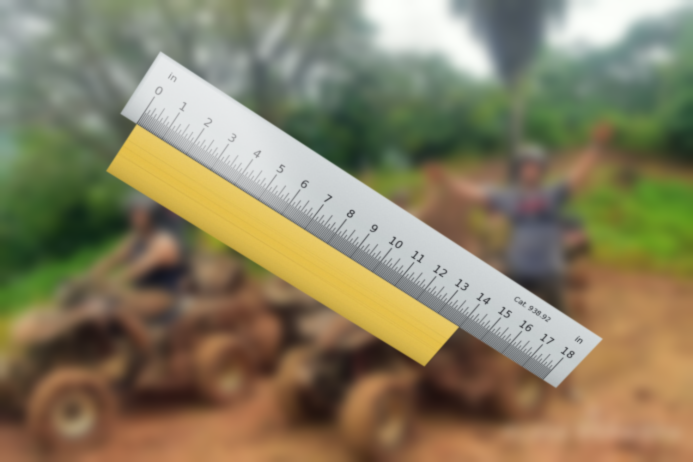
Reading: 14 in
